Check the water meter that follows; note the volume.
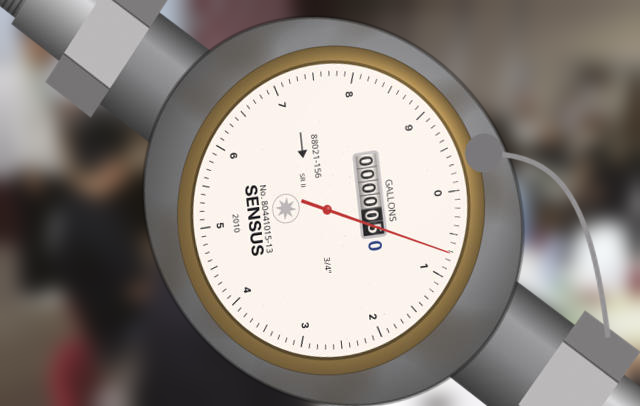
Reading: 50.7 gal
